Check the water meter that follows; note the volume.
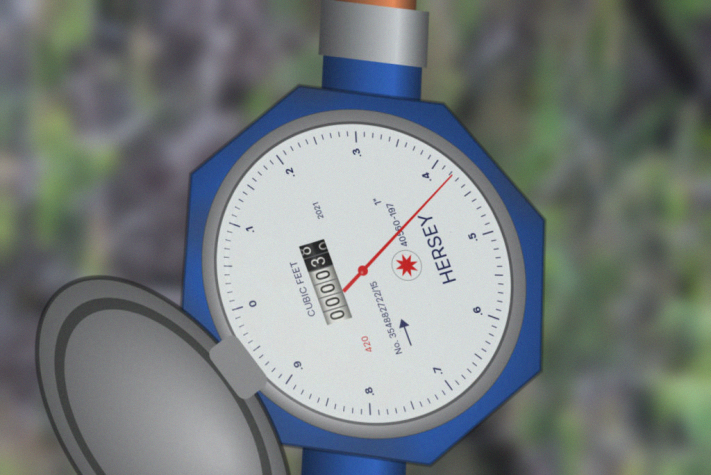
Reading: 38.42 ft³
